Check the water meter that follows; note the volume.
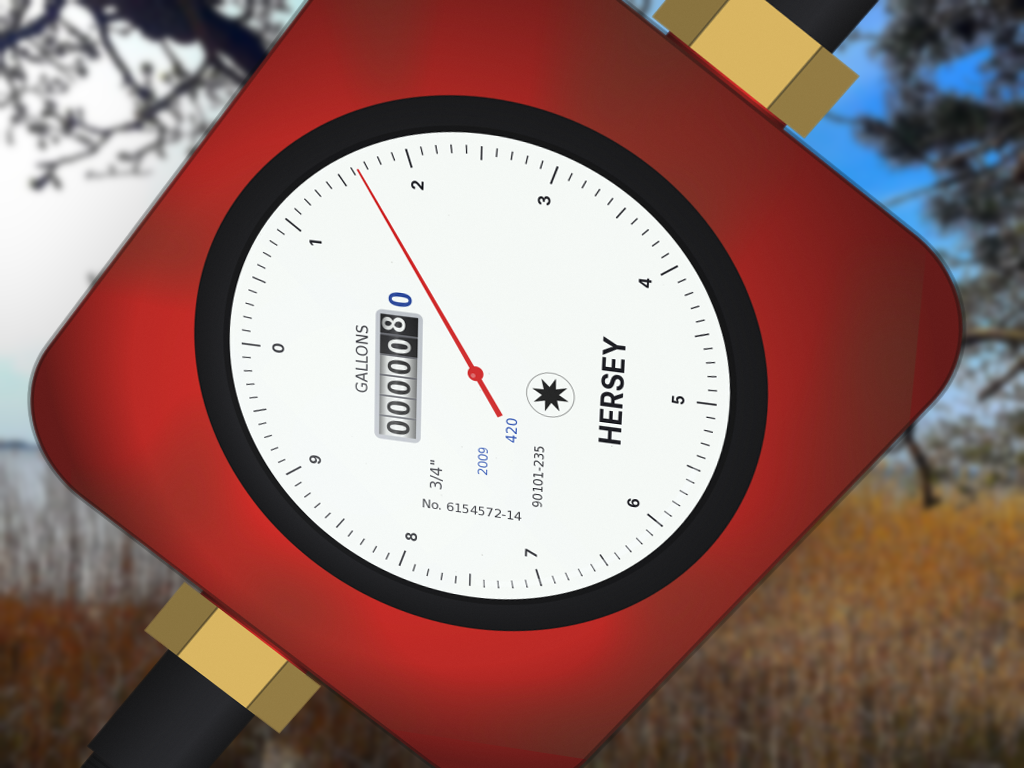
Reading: 81.6 gal
